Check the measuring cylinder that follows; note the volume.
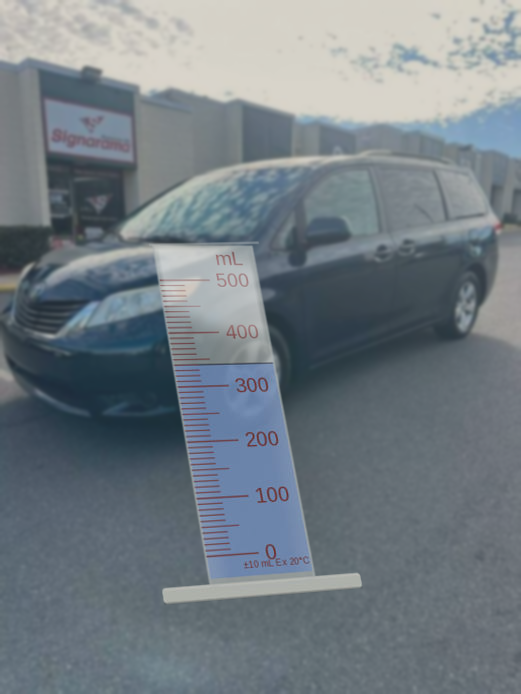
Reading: 340 mL
